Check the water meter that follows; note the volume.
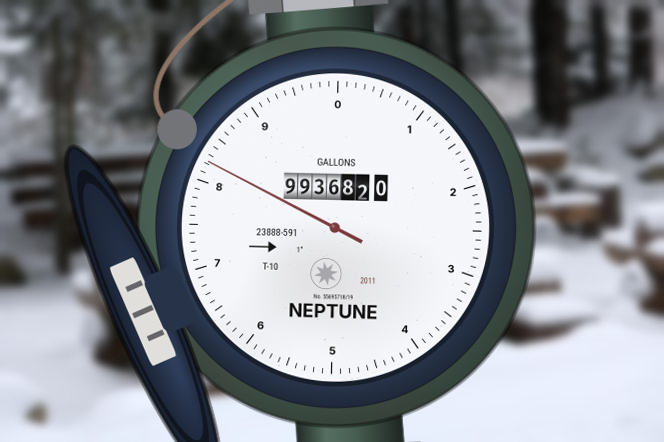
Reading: 9936818.2 gal
